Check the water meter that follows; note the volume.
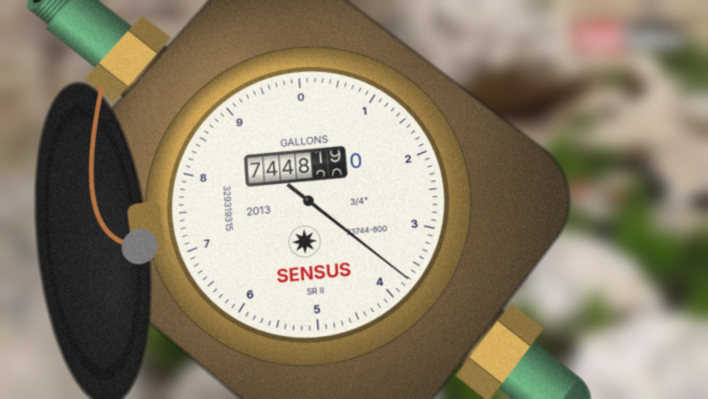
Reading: 7448193.7 gal
